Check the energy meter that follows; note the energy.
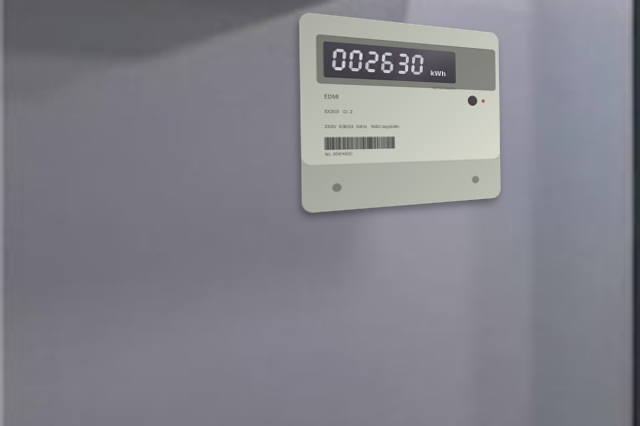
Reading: 2630 kWh
